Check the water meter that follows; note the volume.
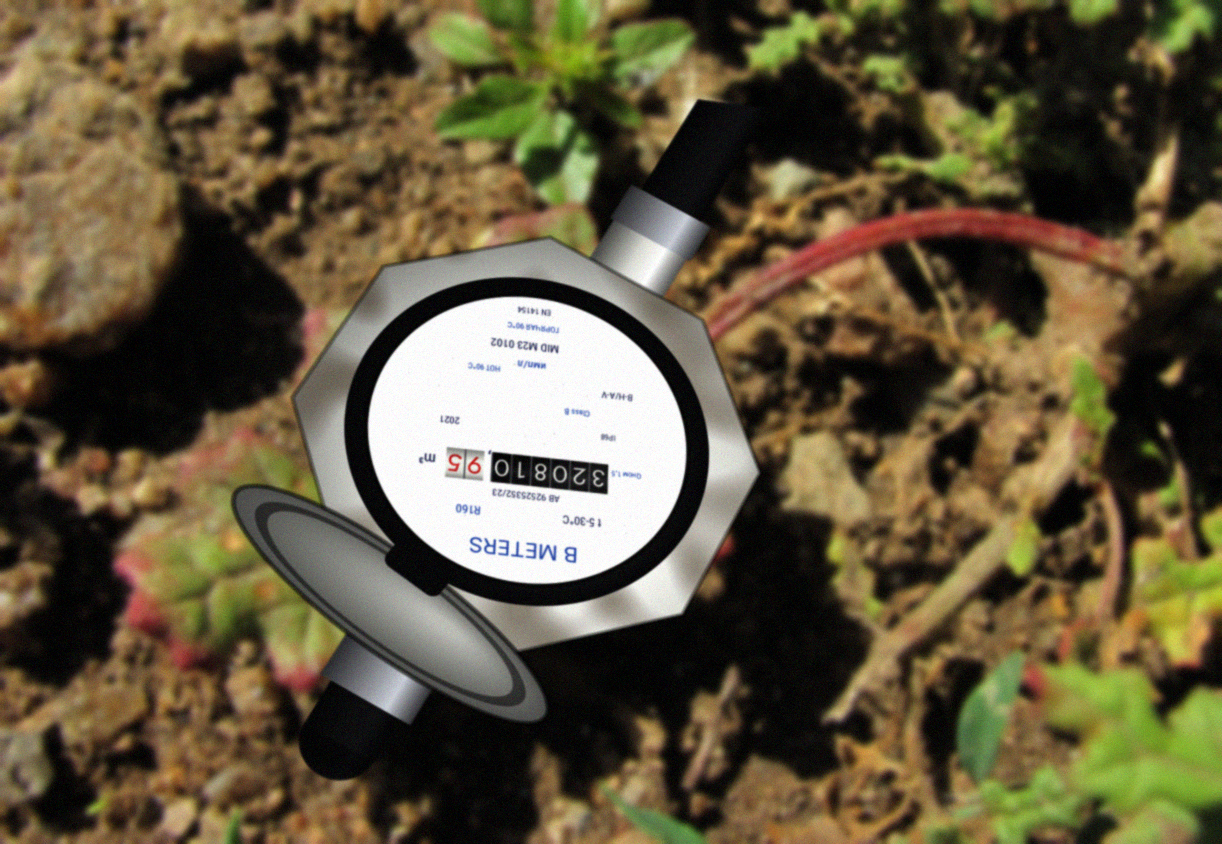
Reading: 320810.95 m³
